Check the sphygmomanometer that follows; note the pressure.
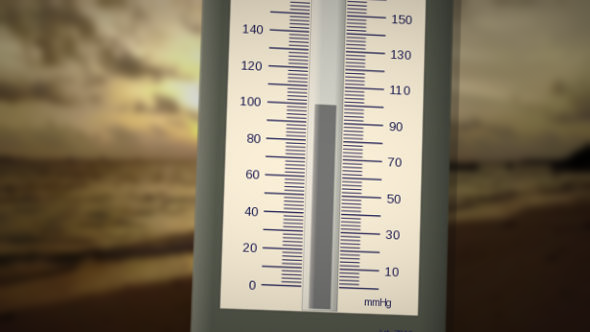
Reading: 100 mmHg
